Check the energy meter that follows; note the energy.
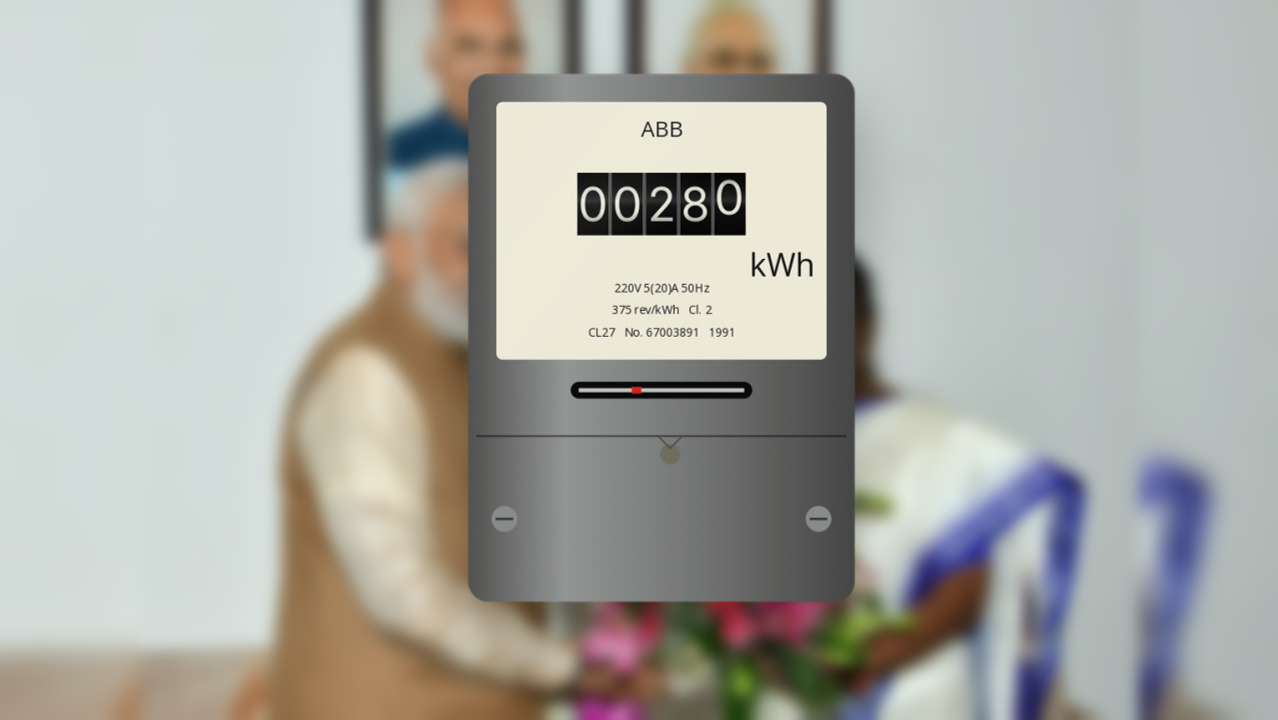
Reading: 280 kWh
